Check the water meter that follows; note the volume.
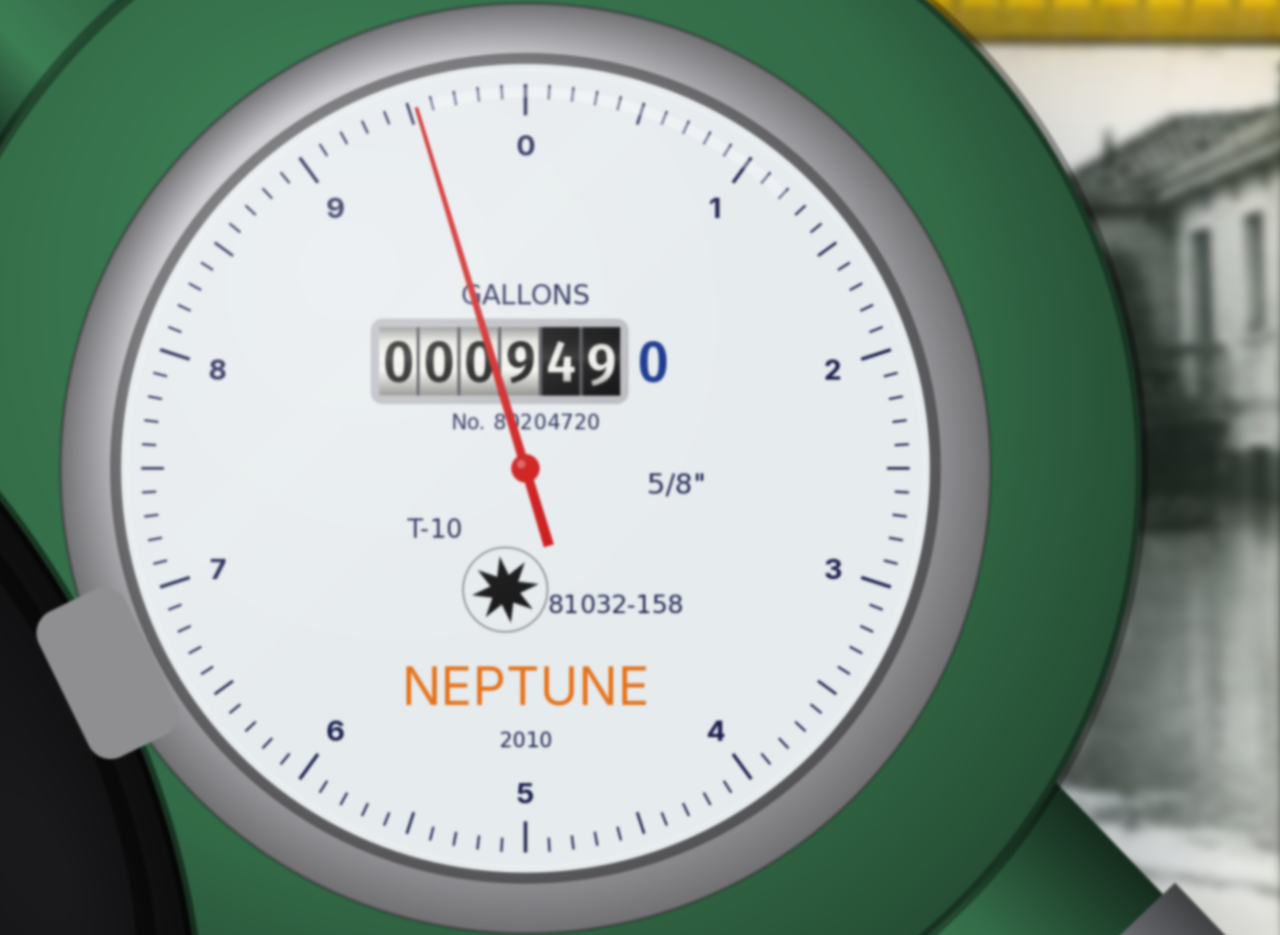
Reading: 9489.5 gal
